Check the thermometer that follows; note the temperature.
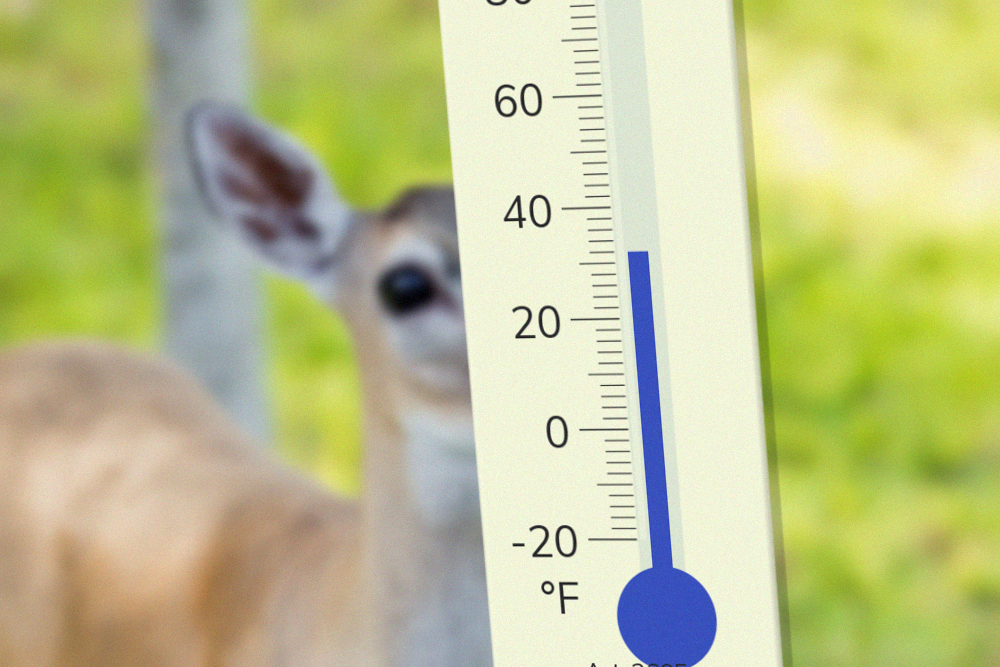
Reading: 32 °F
